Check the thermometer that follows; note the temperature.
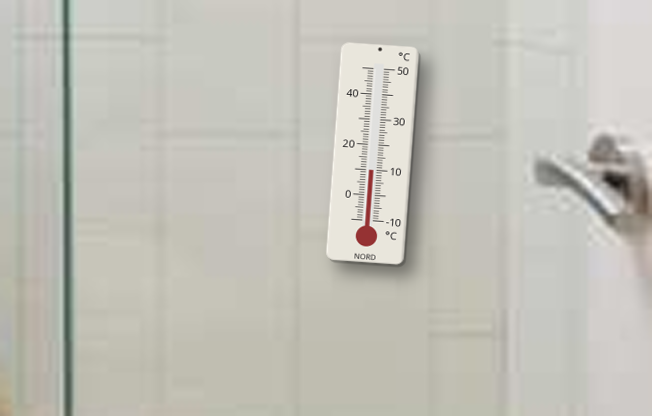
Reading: 10 °C
